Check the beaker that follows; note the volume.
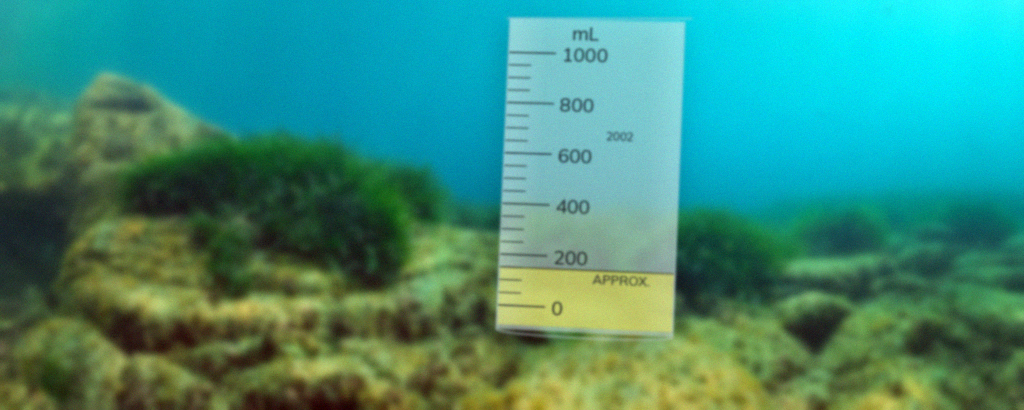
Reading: 150 mL
